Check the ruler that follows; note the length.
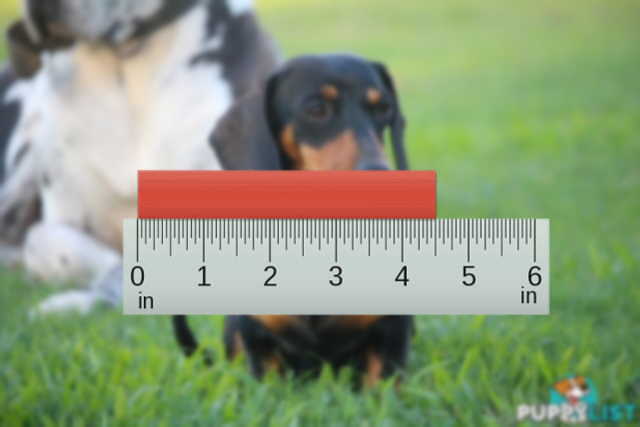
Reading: 4.5 in
